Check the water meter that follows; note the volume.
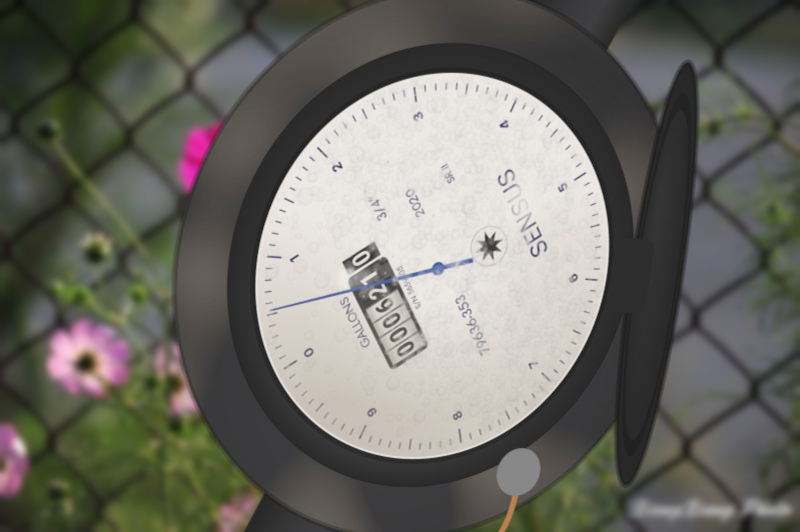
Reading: 6210.5 gal
